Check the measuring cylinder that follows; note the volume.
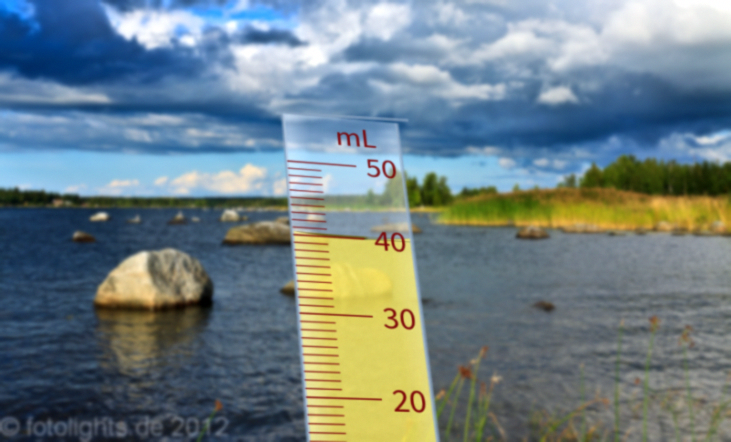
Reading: 40 mL
